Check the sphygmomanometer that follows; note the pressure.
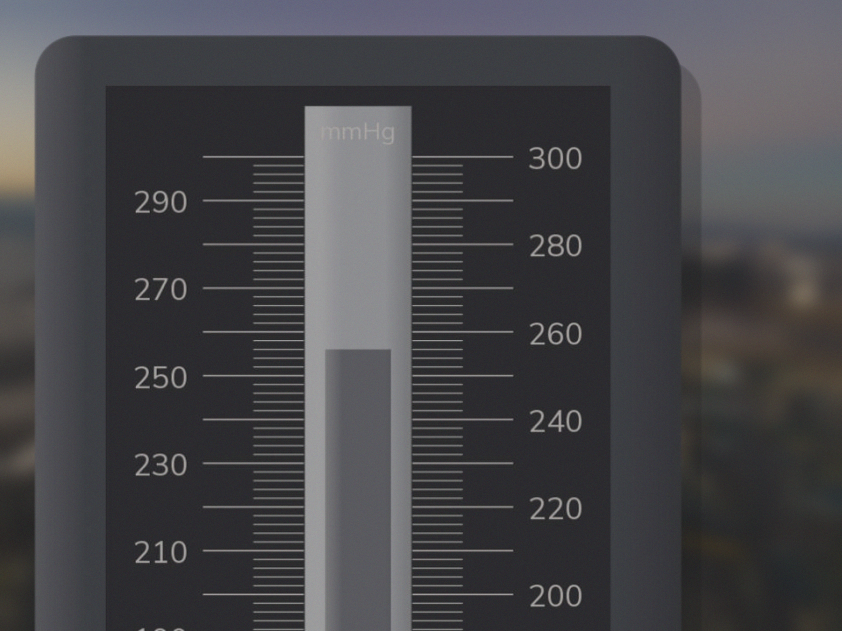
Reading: 256 mmHg
